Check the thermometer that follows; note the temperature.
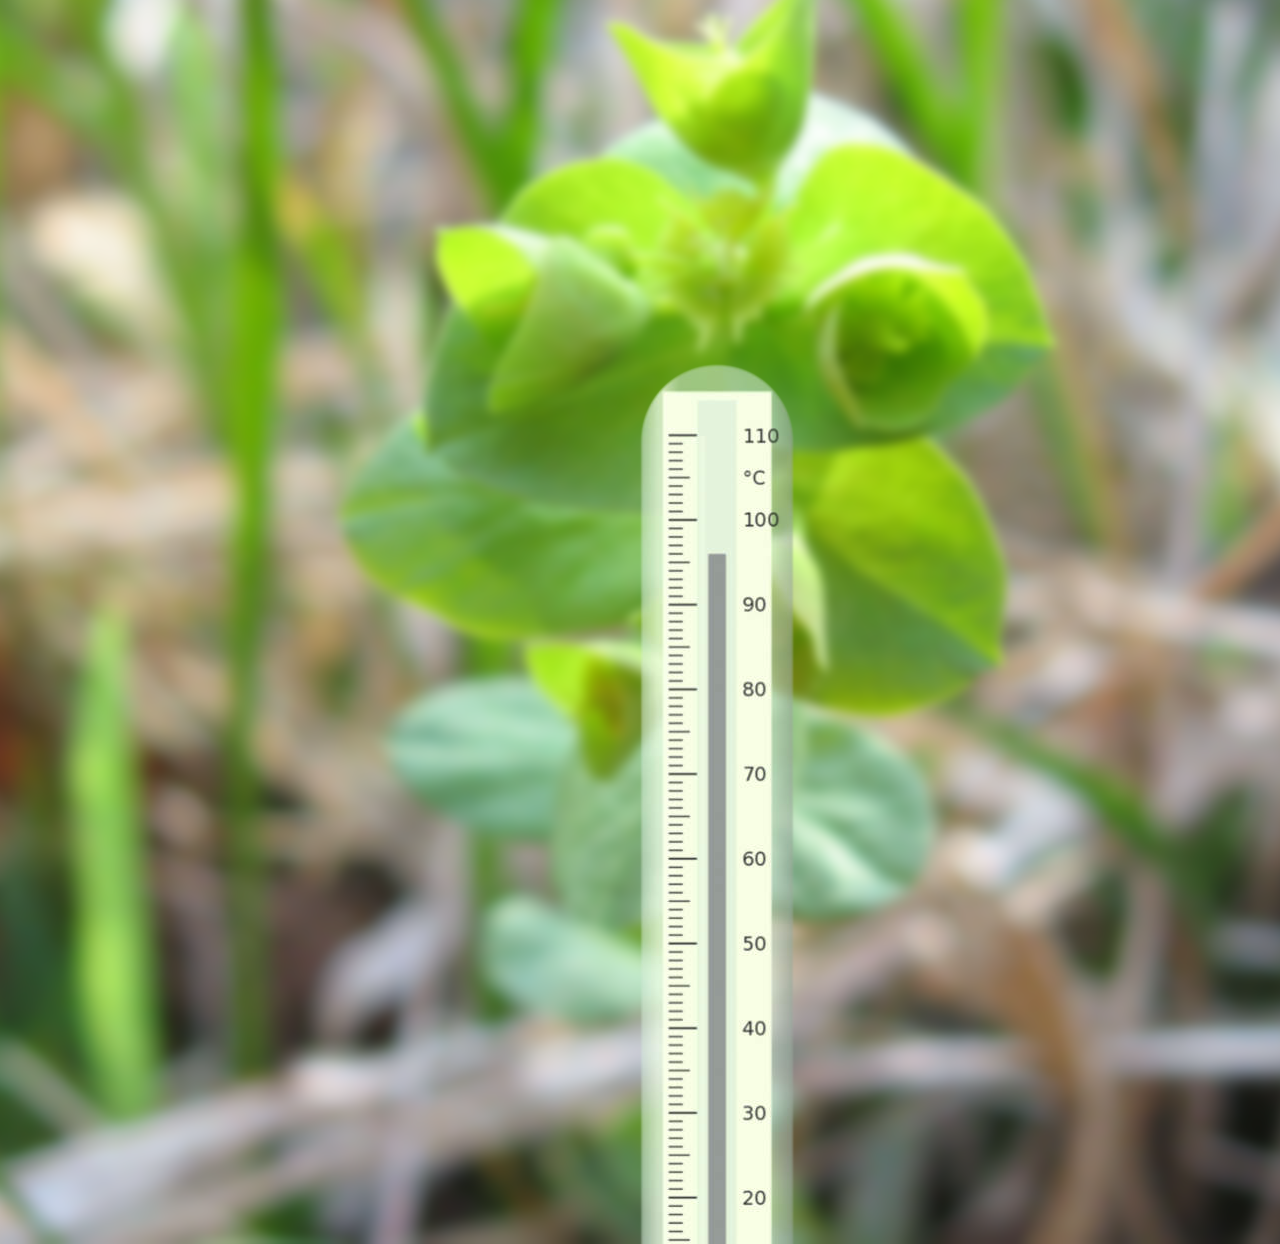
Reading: 96 °C
